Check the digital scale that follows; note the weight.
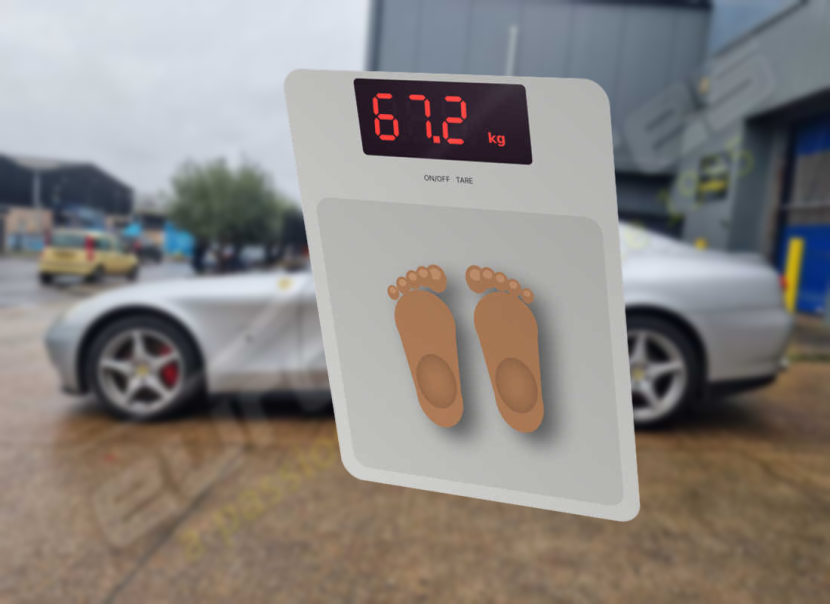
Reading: 67.2 kg
